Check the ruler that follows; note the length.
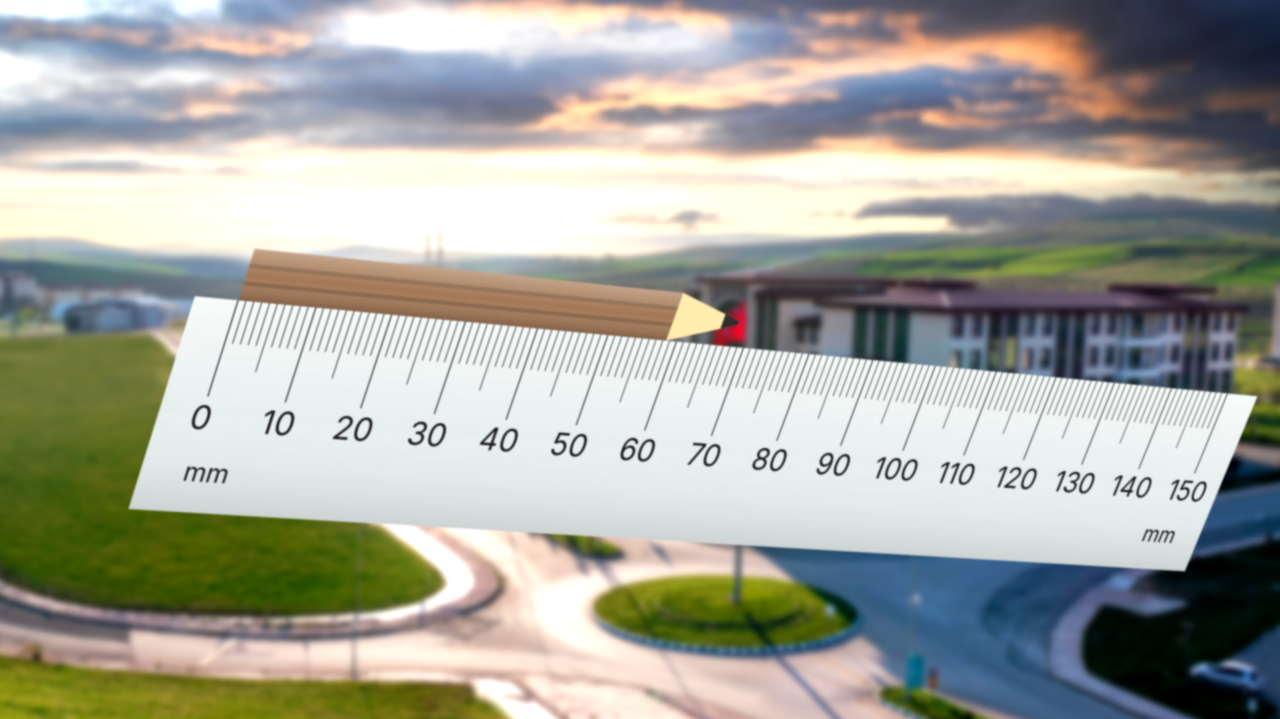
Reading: 68 mm
